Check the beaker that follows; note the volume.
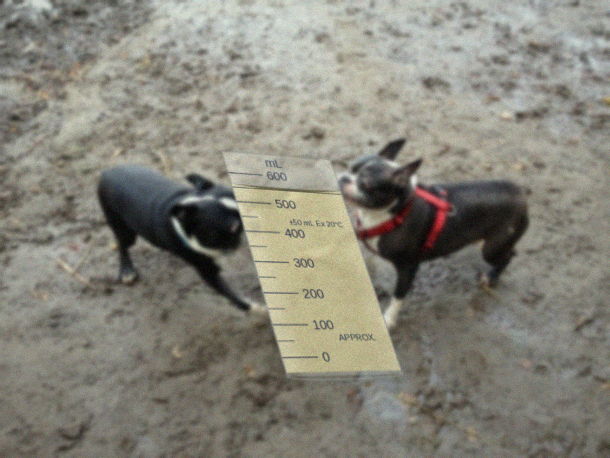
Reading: 550 mL
